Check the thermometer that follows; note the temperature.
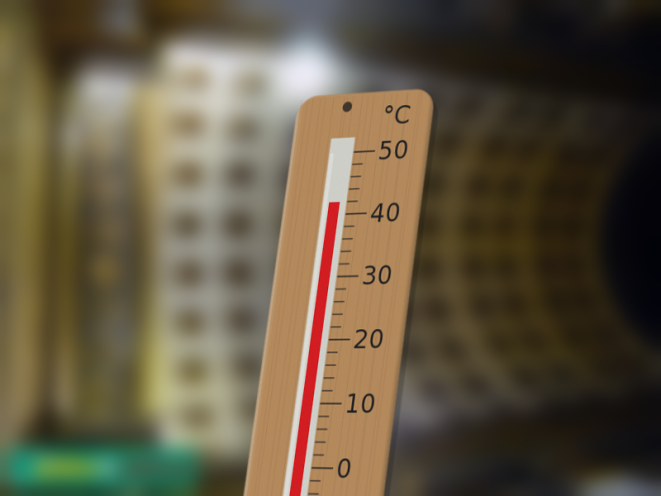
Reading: 42 °C
